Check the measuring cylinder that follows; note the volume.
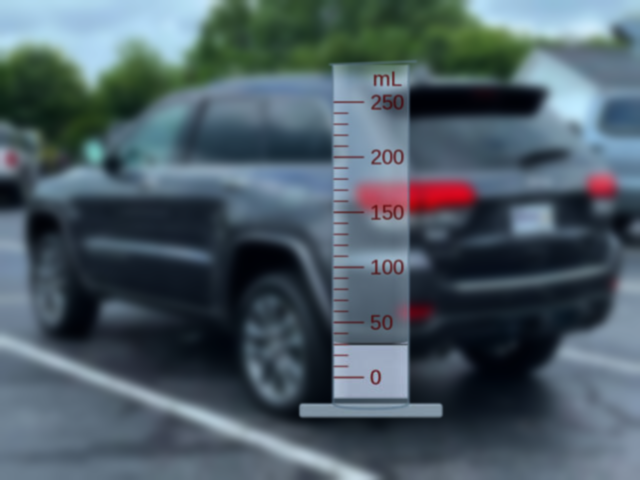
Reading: 30 mL
